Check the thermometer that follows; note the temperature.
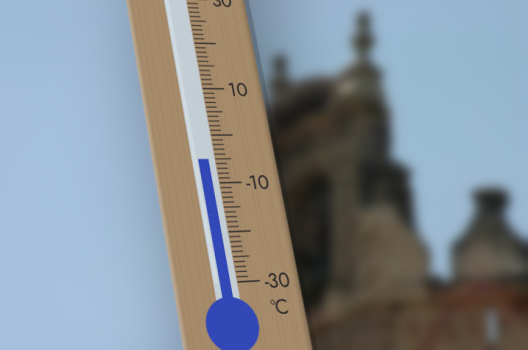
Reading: -5 °C
